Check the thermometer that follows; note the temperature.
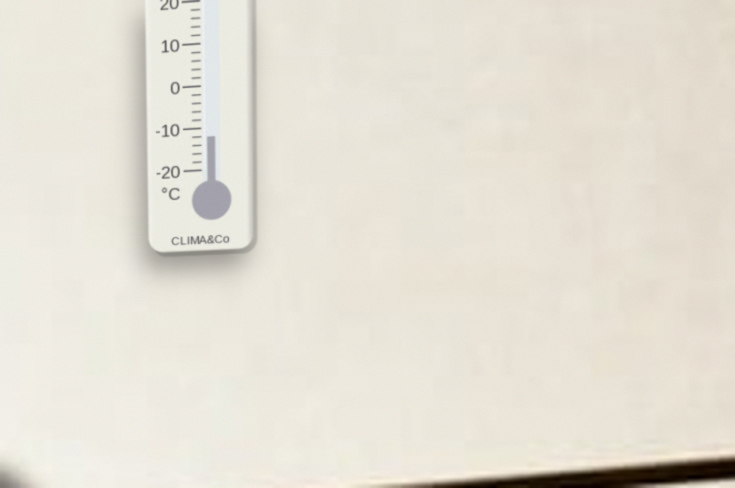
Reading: -12 °C
